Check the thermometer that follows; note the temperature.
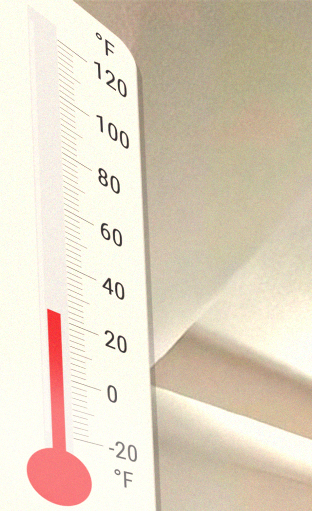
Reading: 22 °F
